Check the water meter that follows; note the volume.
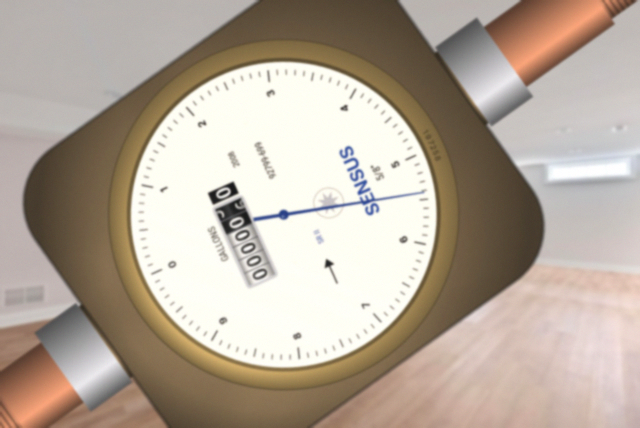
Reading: 55.4 gal
